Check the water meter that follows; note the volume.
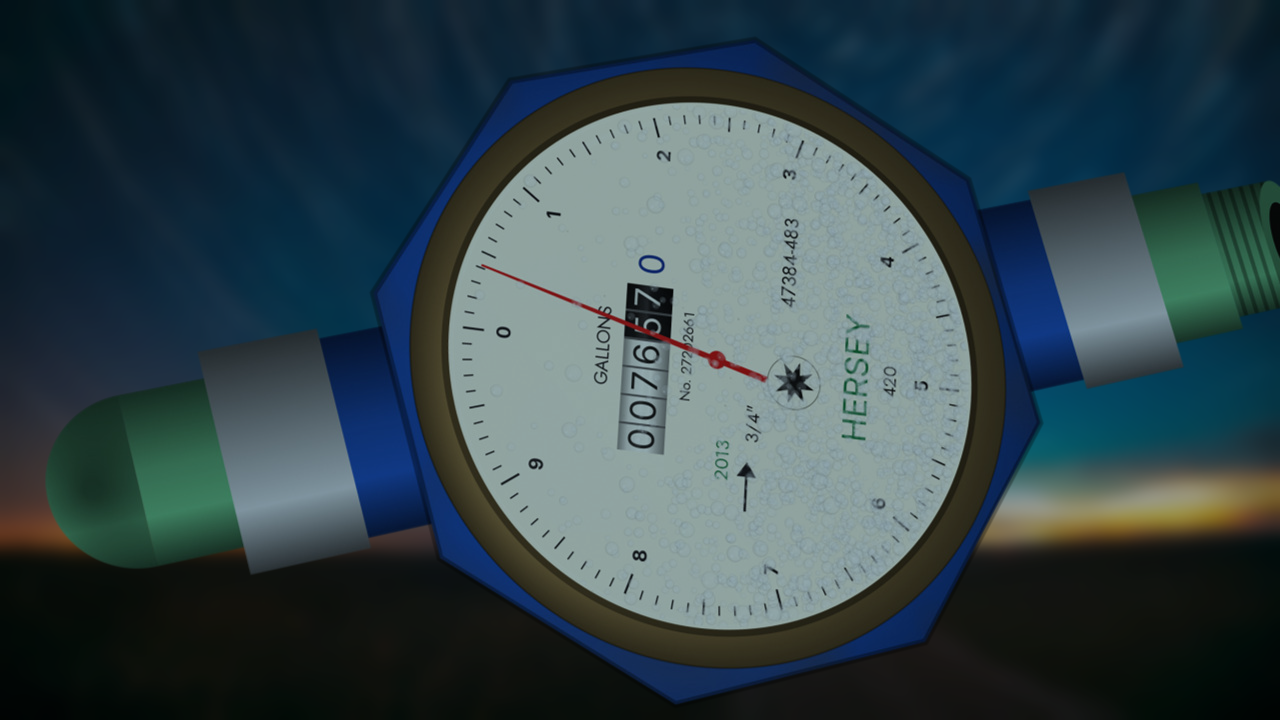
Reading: 76570.4 gal
